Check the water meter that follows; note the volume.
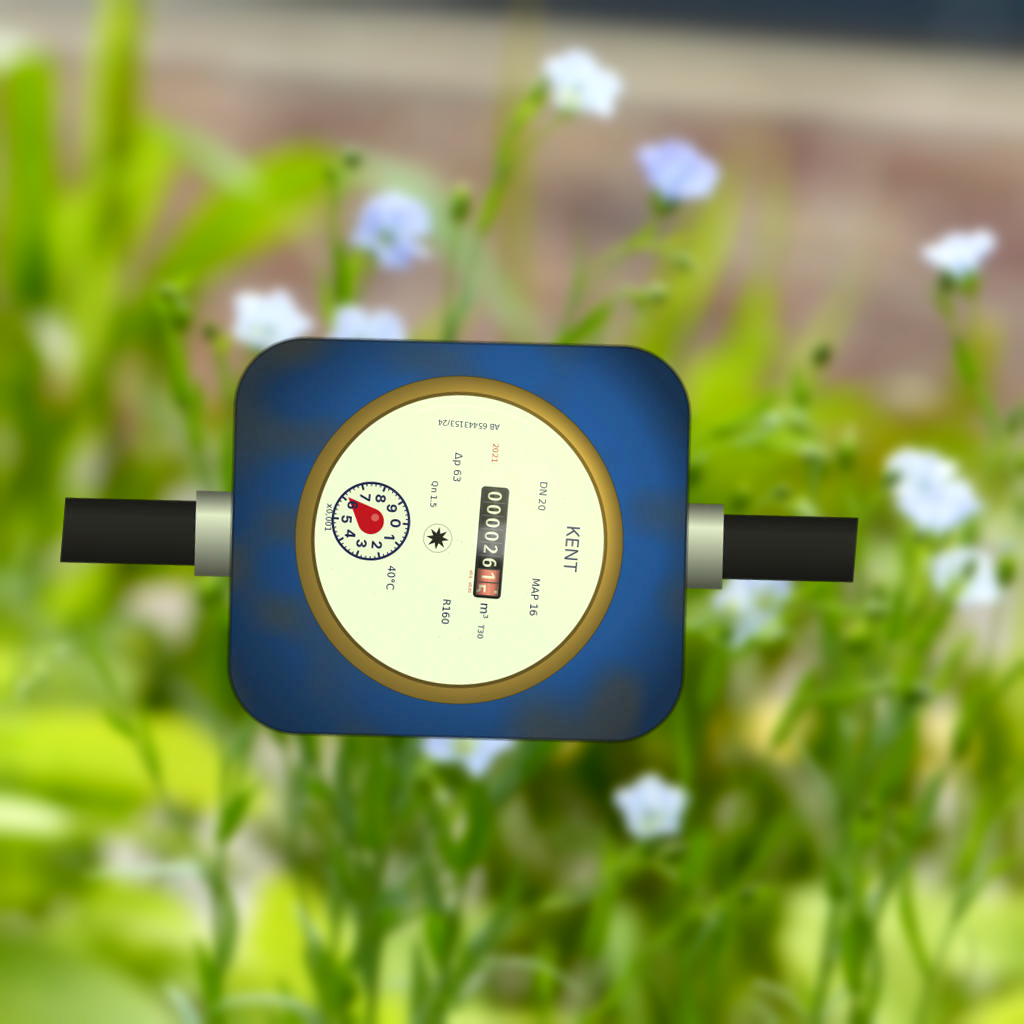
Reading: 26.146 m³
